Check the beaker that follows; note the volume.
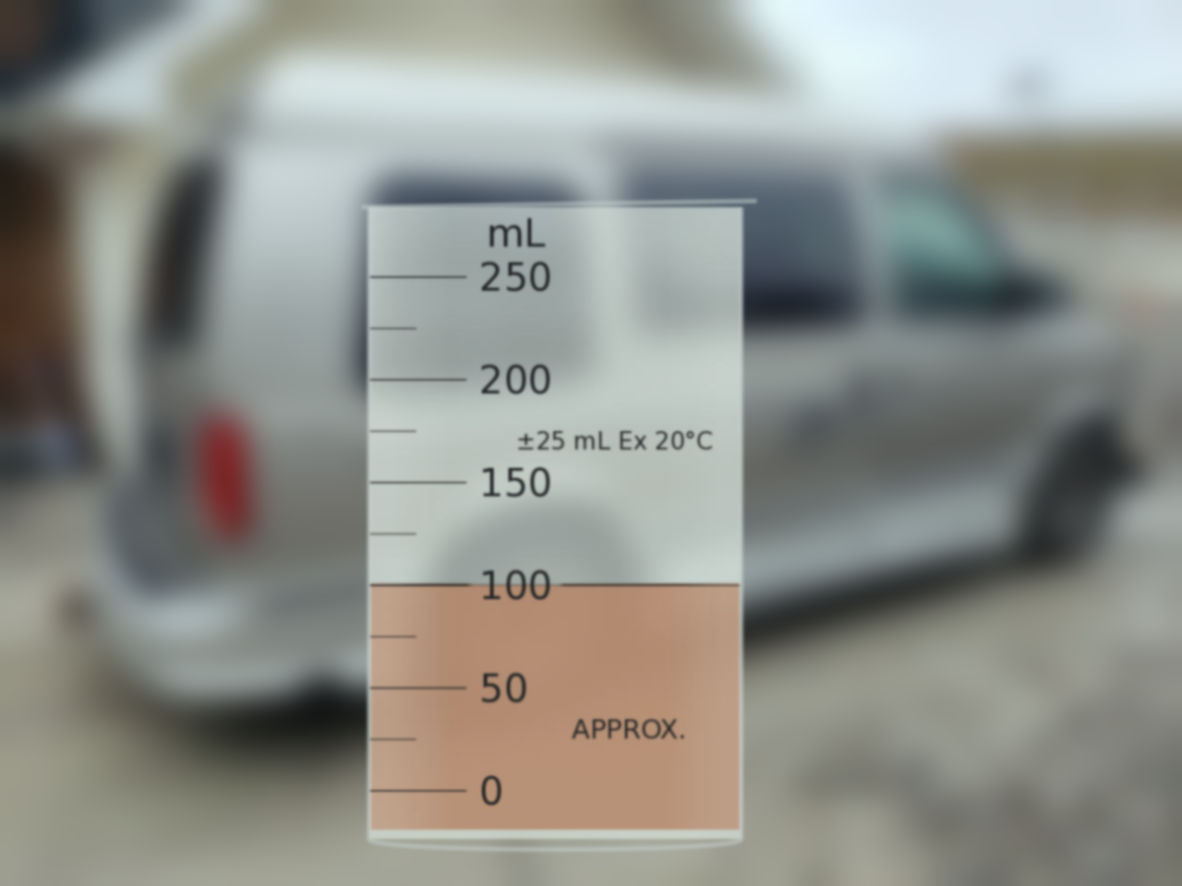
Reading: 100 mL
